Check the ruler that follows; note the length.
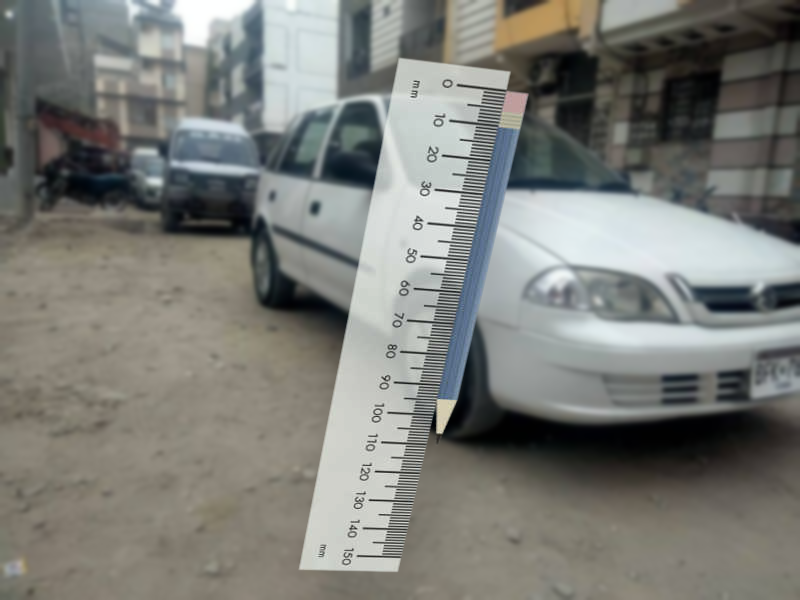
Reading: 110 mm
